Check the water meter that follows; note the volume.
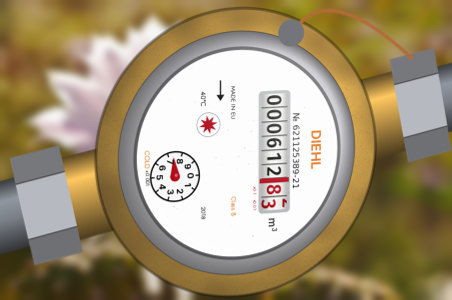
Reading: 612.827 m³
